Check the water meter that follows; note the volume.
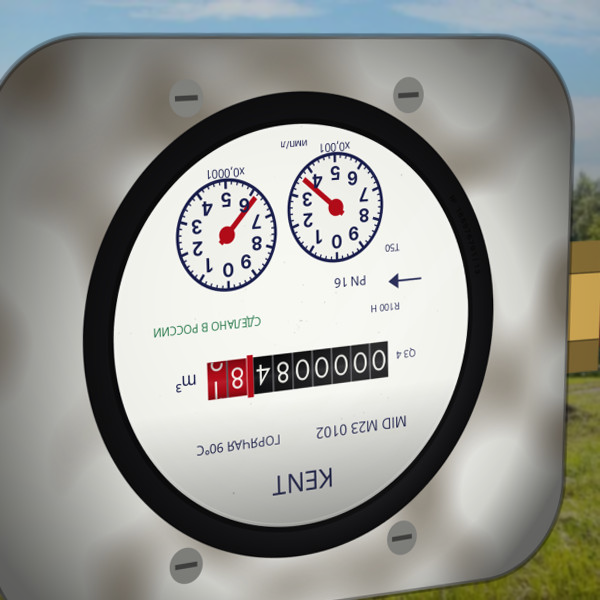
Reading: 84.8136 m³
